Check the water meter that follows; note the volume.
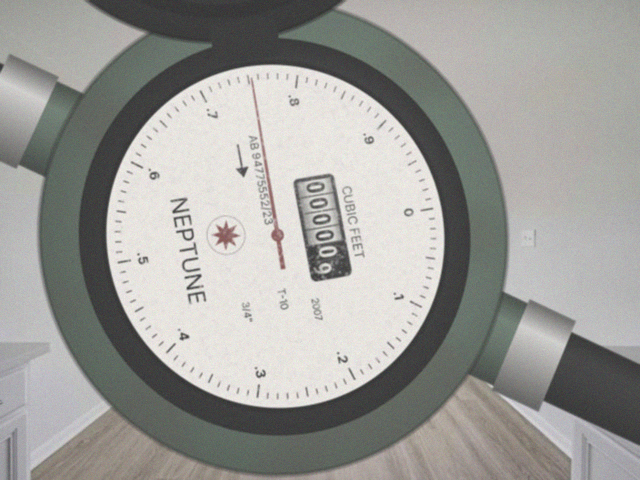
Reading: 8.75 ft³
